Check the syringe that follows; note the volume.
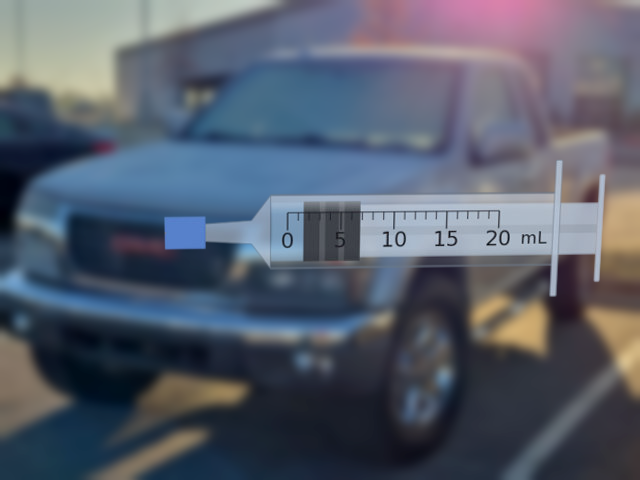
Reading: 1.5 mL
